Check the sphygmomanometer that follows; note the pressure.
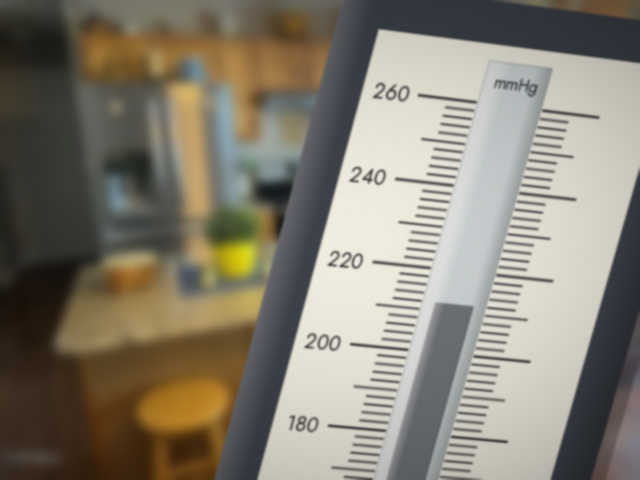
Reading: 212 mmHg
